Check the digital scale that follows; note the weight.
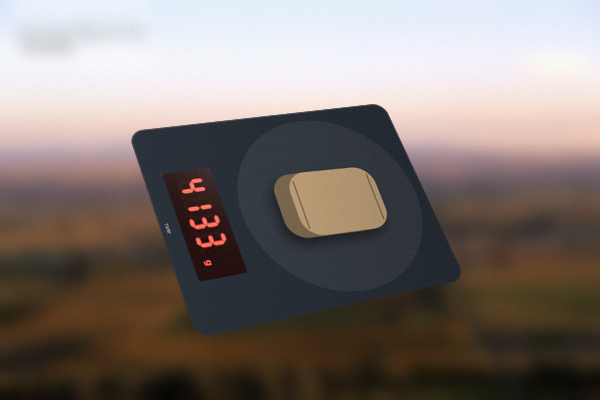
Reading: 4133 g
